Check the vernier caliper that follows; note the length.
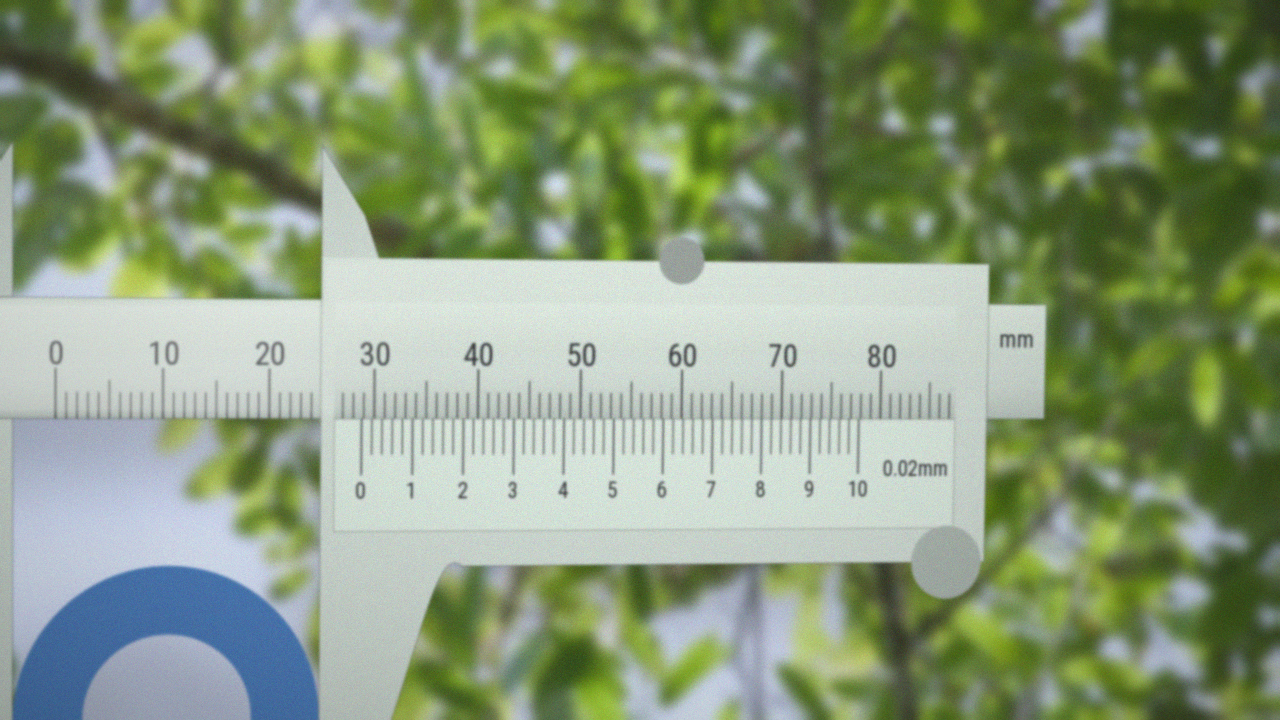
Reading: 28.8 mm
